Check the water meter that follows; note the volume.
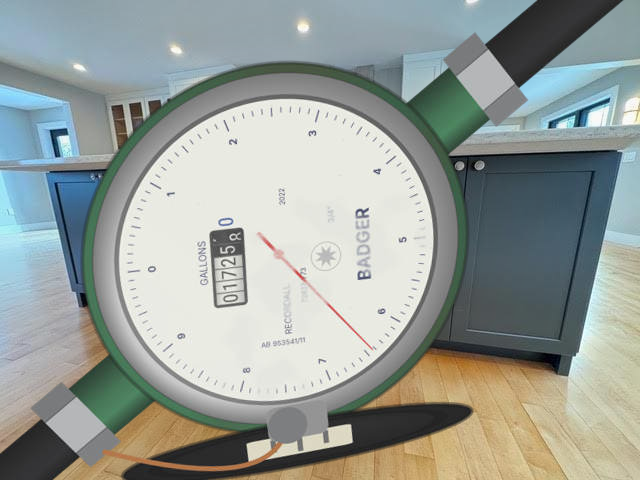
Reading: 172576.4 gal
